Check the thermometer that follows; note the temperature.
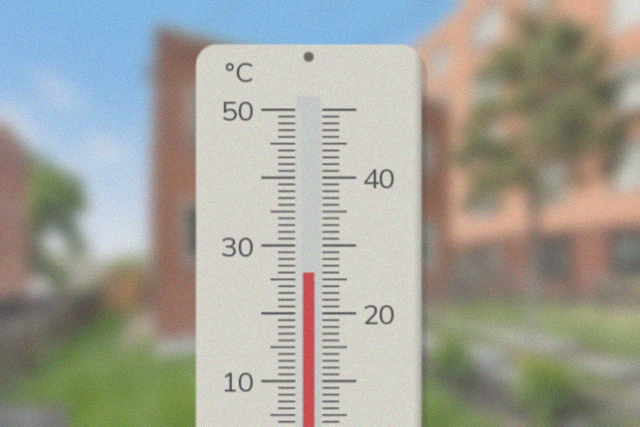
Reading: 26 °C
